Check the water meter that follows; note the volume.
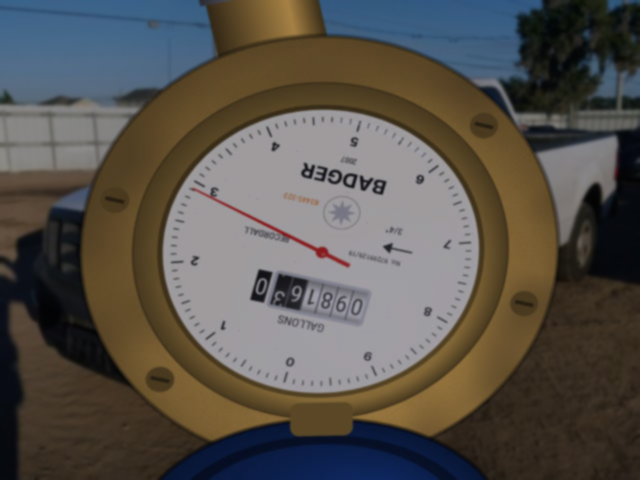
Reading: 981632.9 gal
